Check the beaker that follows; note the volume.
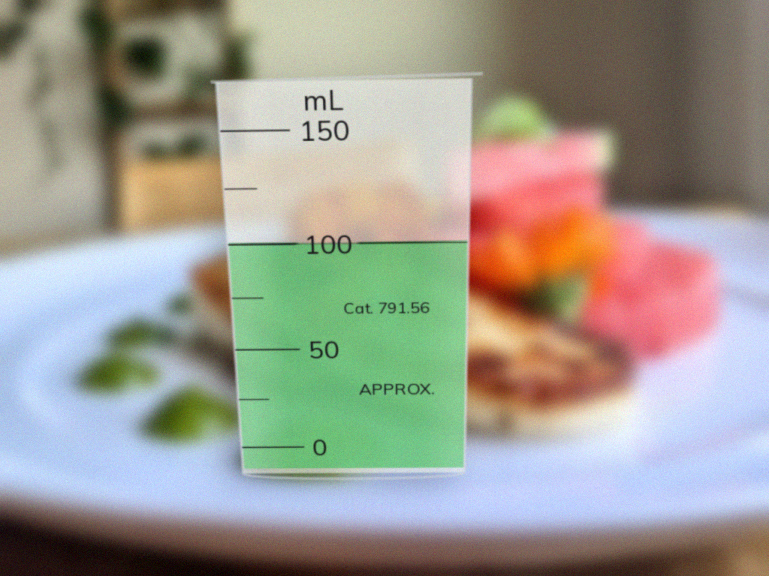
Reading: 100 mL
